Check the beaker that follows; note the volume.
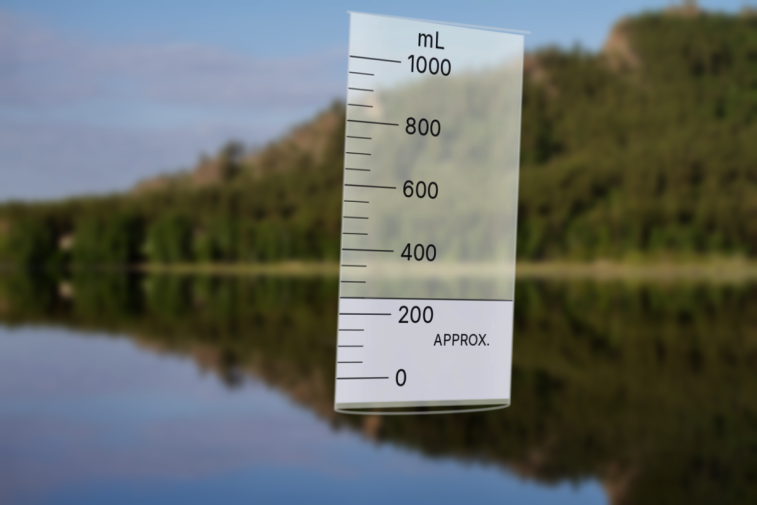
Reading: 250 mL
